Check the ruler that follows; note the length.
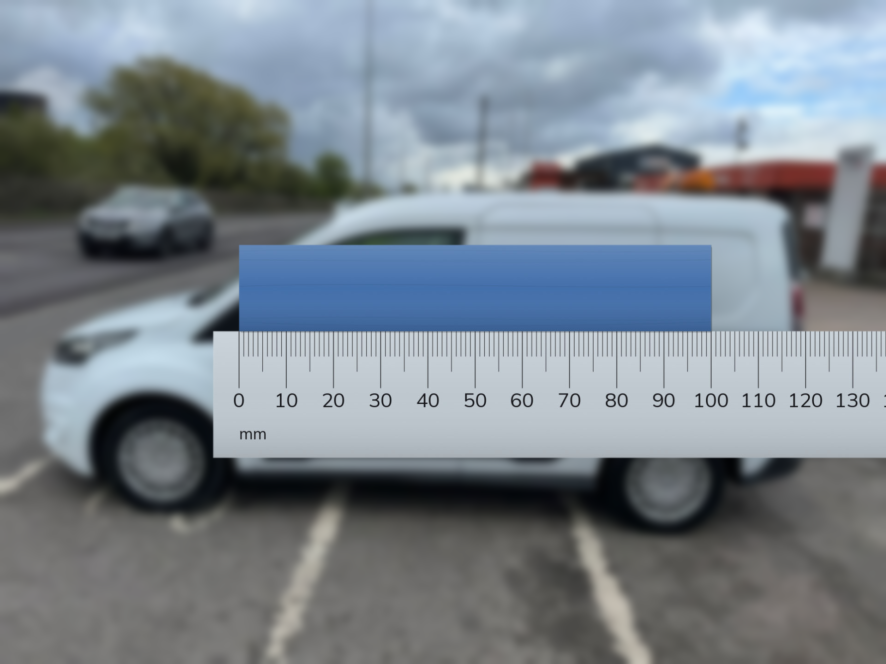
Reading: 100 mm
